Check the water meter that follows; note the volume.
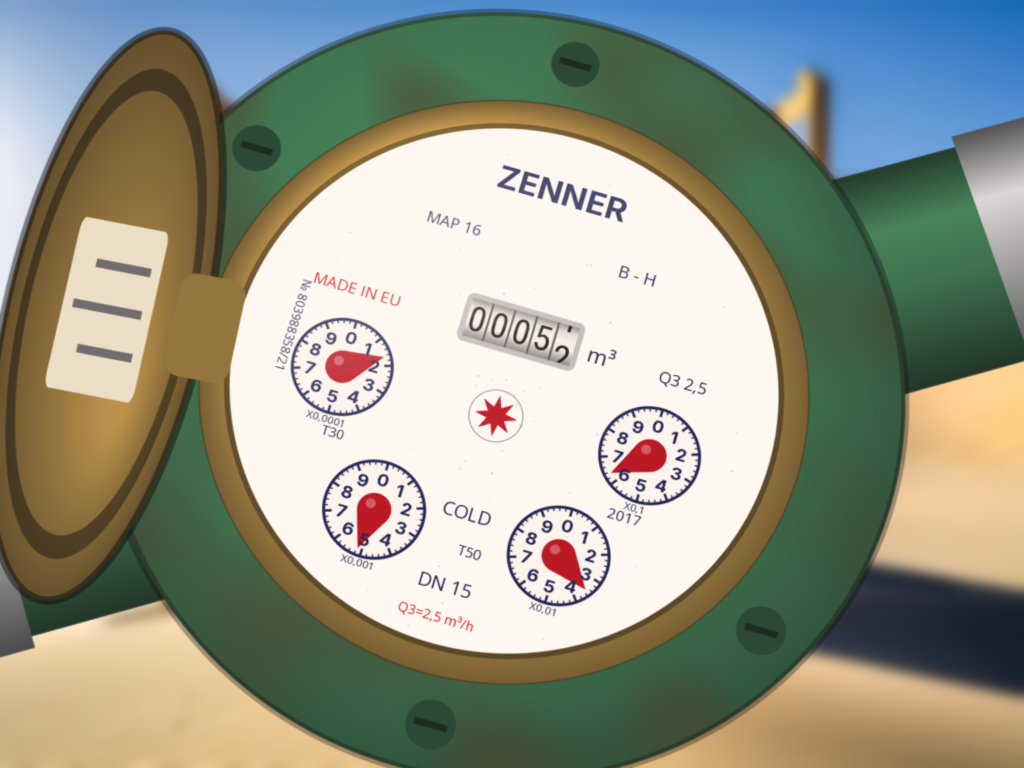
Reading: 51.6351 m³
